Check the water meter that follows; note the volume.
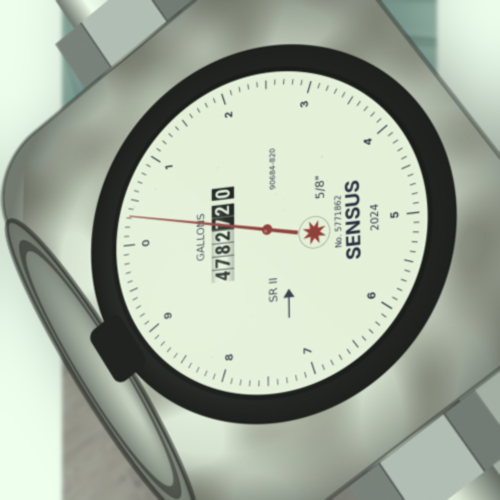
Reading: 4782720.3 gal
